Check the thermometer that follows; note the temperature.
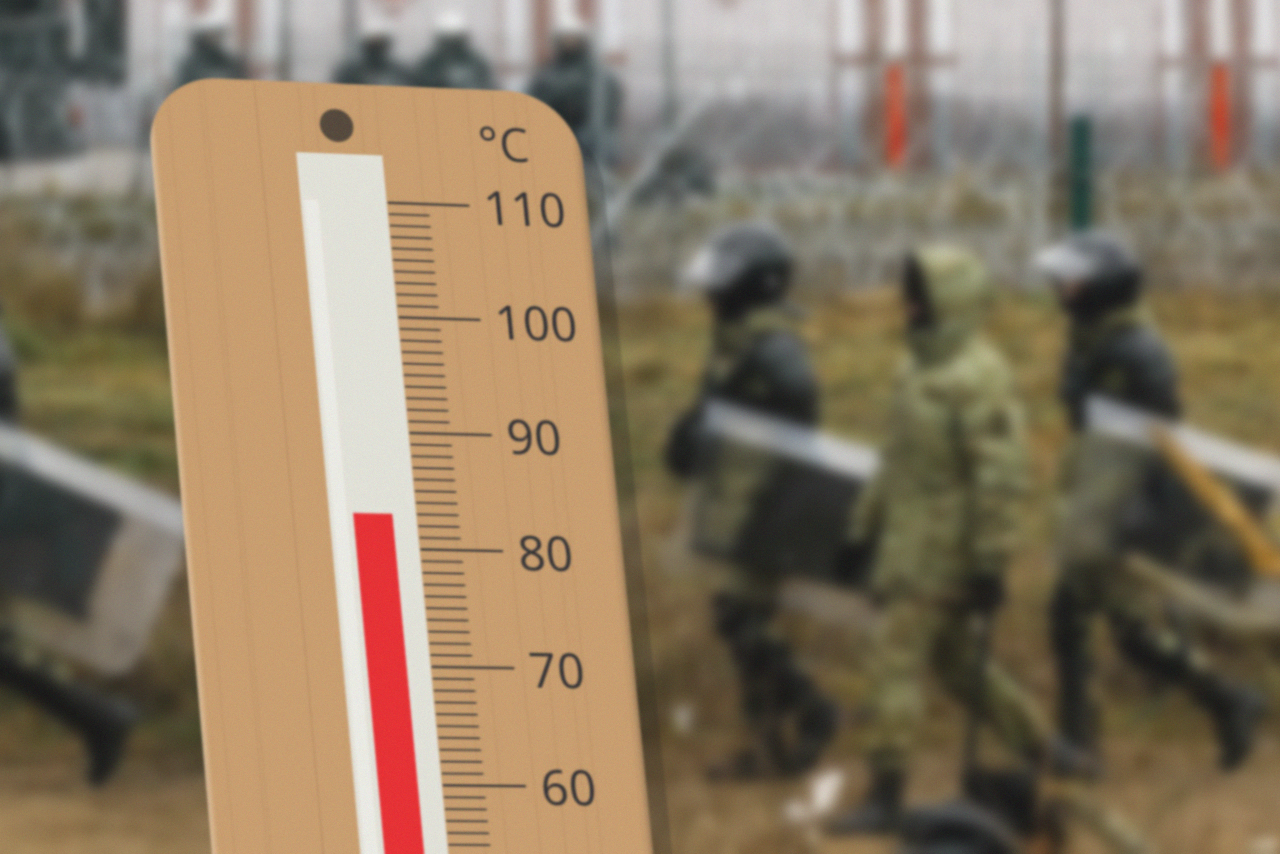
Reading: 83 °C
